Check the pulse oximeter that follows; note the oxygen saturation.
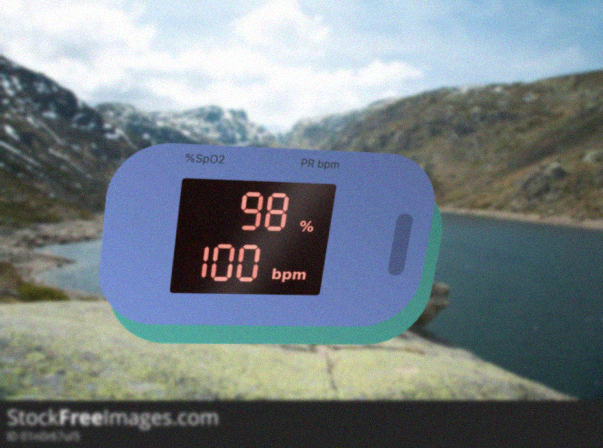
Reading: 98 %
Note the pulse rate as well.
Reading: 100 bpm
